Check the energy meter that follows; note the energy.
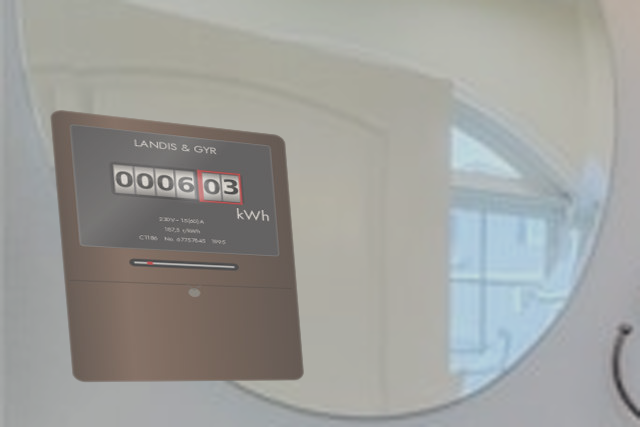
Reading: 6.03 kWh
